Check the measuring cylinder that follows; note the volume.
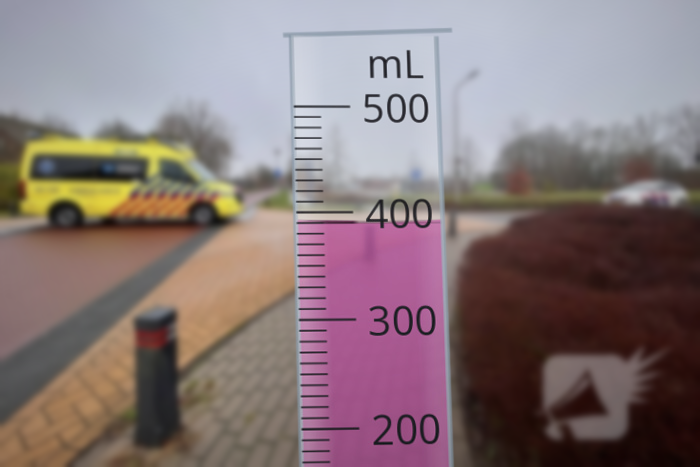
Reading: 390 mL
